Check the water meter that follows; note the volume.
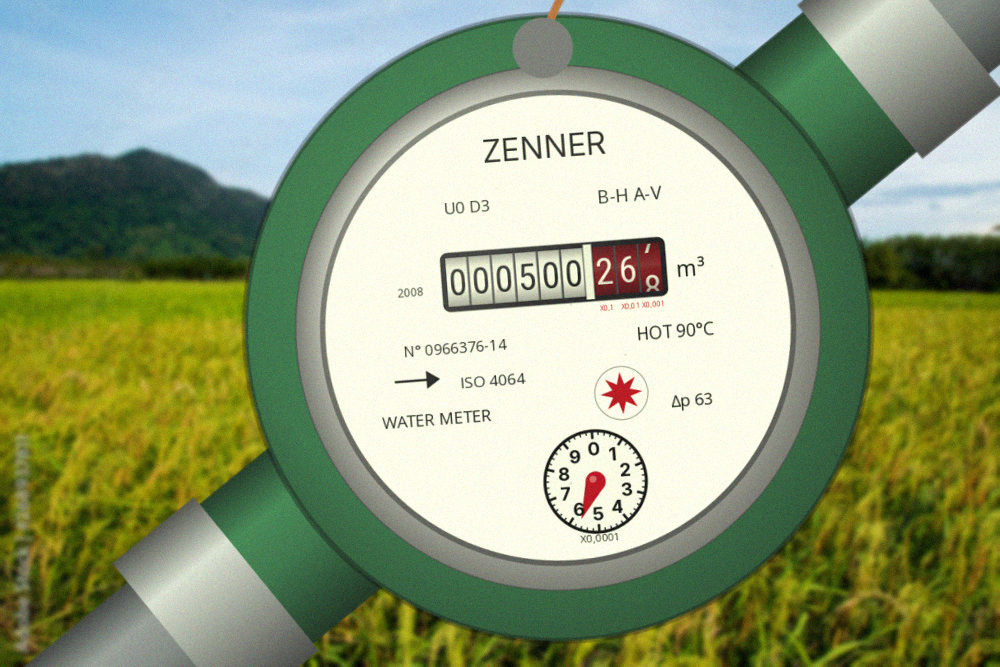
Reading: 500.2675 m³
